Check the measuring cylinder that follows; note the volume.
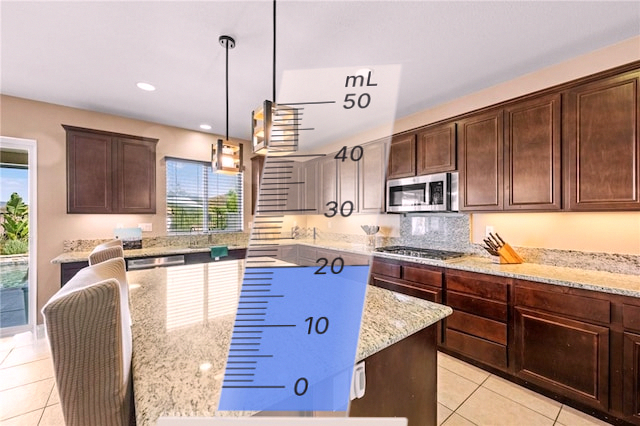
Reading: 20 mL
